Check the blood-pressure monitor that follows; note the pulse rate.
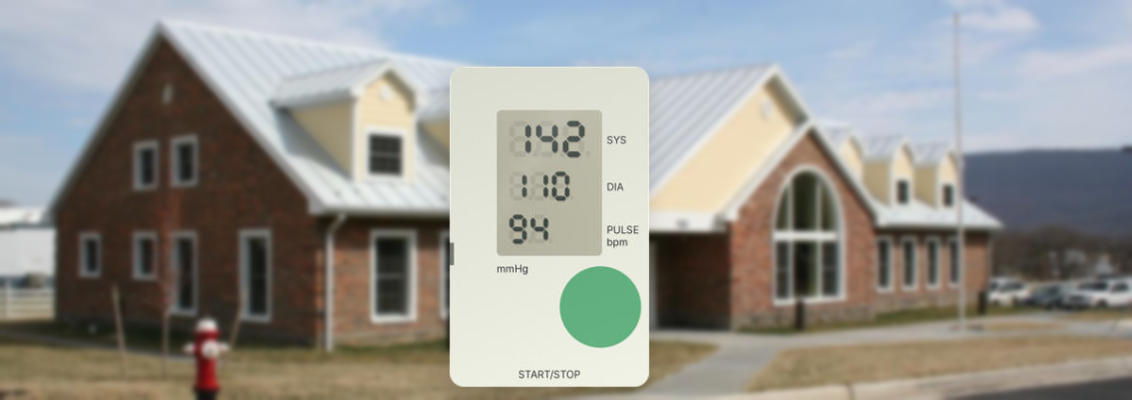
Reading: 94 bpm
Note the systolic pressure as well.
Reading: 142 mmHg
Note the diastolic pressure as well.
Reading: 110 mmHg
